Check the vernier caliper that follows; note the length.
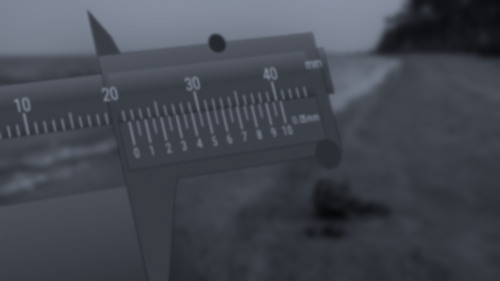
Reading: 21.5 mm
